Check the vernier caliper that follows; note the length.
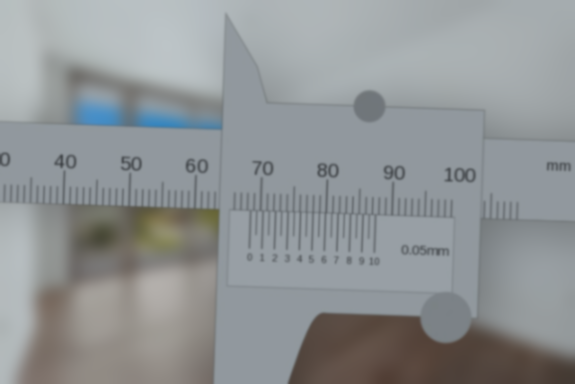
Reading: 68.5 mm
